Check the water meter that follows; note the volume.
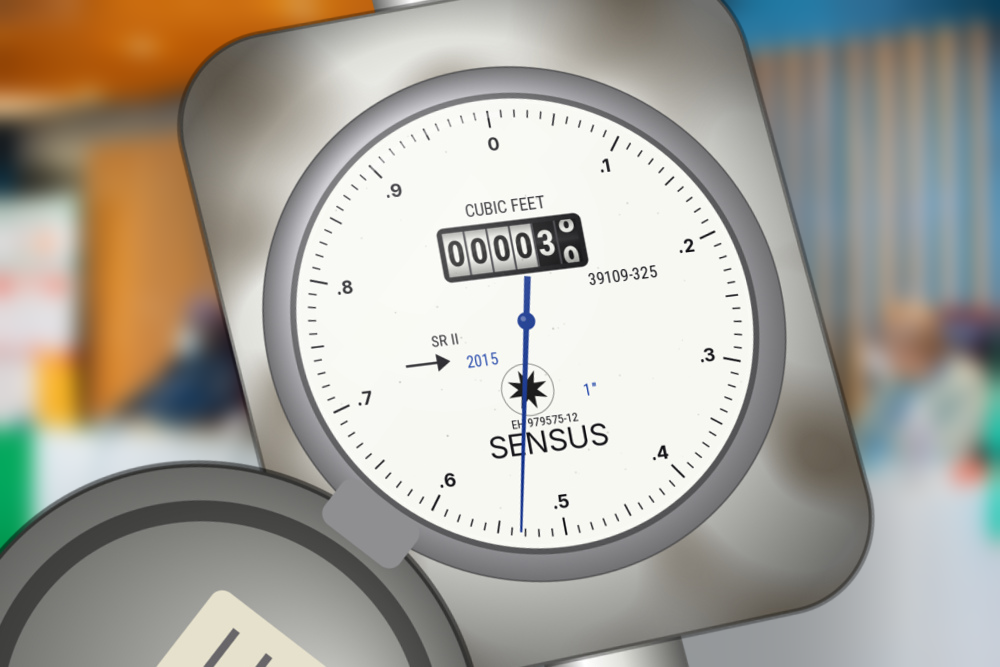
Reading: 38.53 ft³
